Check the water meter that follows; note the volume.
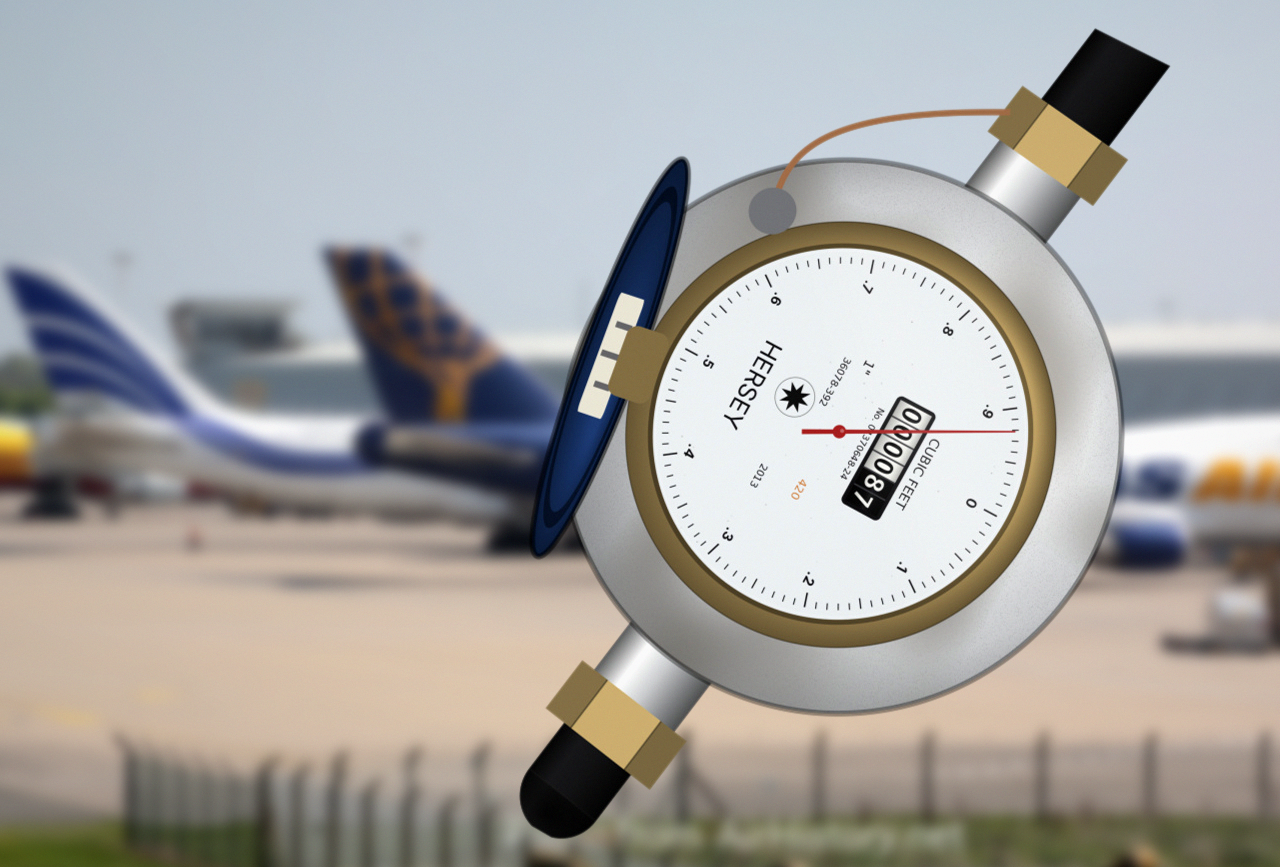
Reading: 86.92 ft³
